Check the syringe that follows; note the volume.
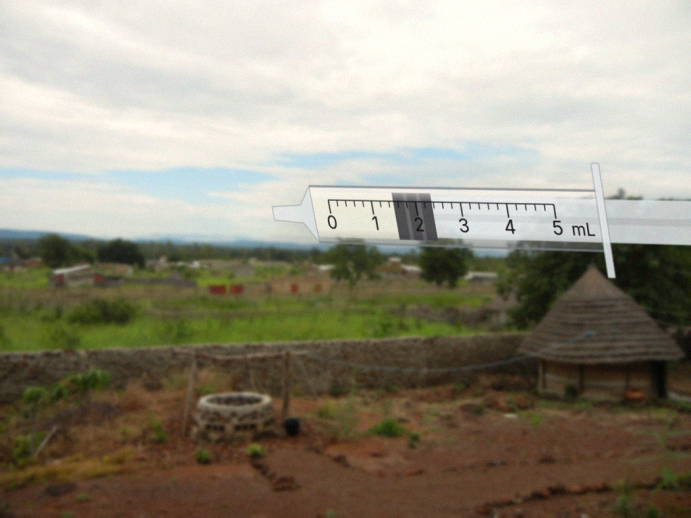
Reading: 1.5 mL
